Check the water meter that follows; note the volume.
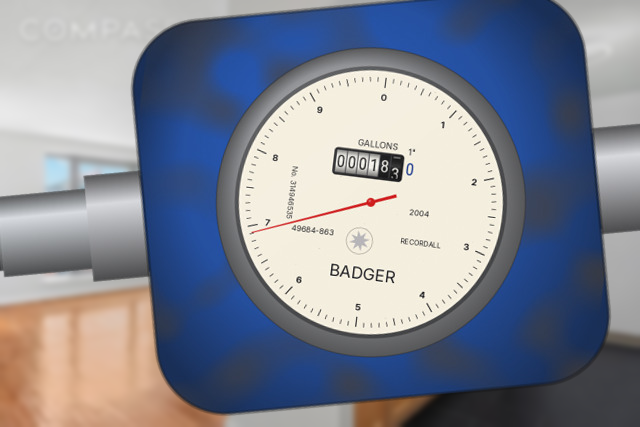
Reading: 1826.9 gal
